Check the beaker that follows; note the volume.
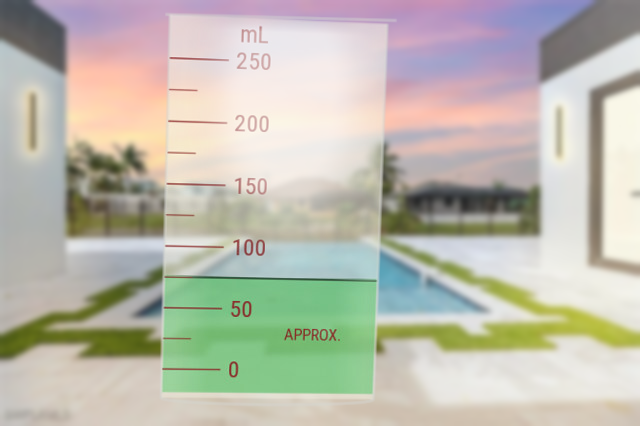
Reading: 75 mL
